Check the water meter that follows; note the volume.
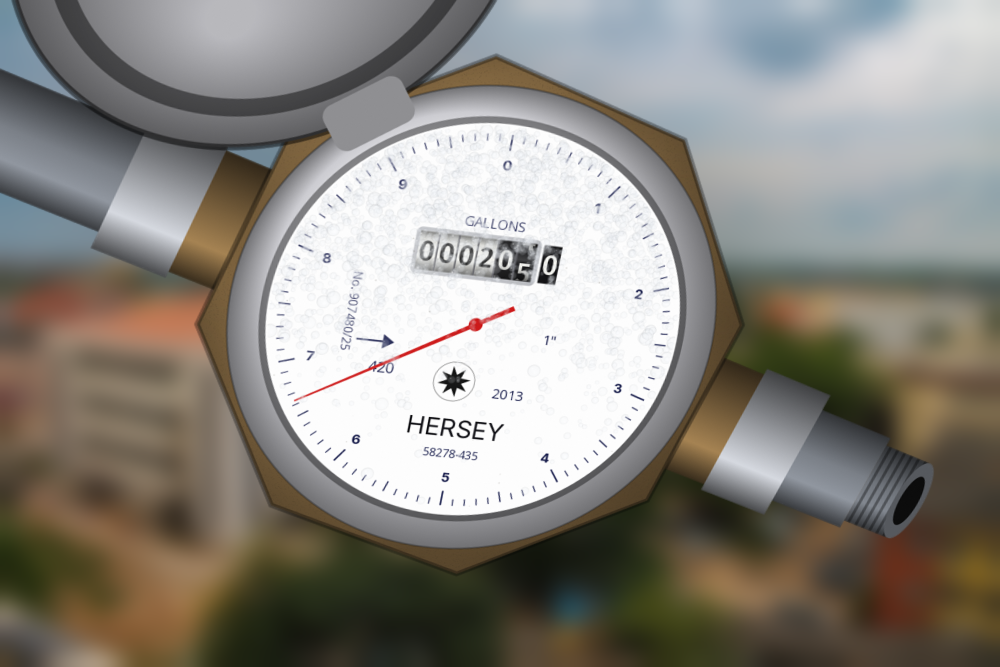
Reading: 2046.6 gal
